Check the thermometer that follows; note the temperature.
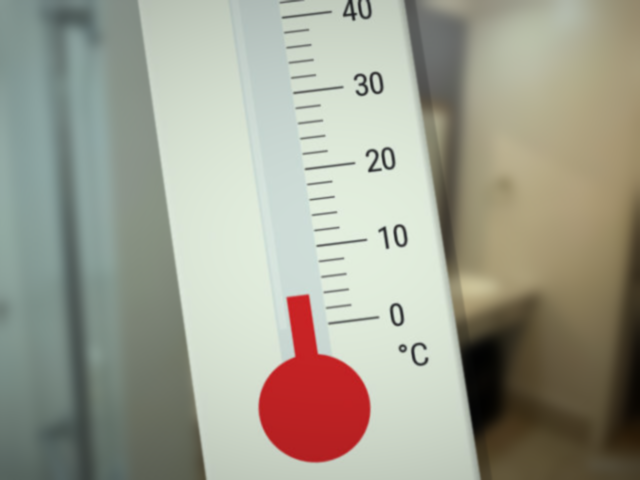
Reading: 4 °C
